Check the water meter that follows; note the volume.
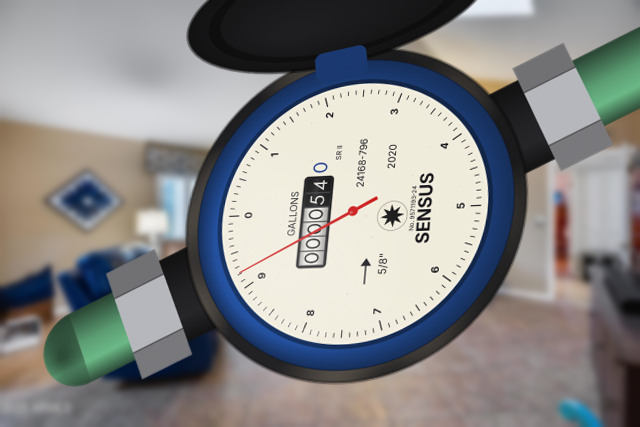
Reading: 539.2 gal
